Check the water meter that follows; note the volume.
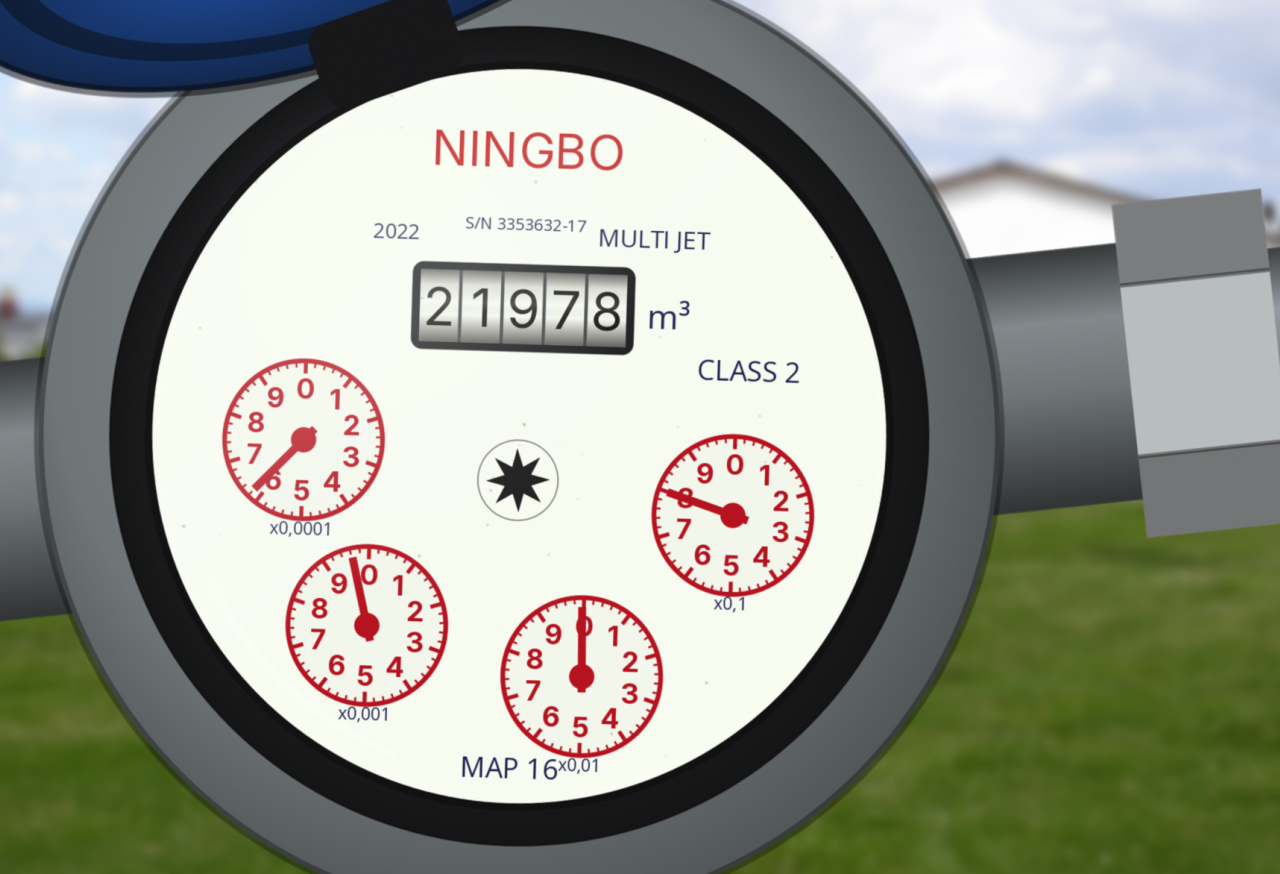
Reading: 21978.7996 m³
